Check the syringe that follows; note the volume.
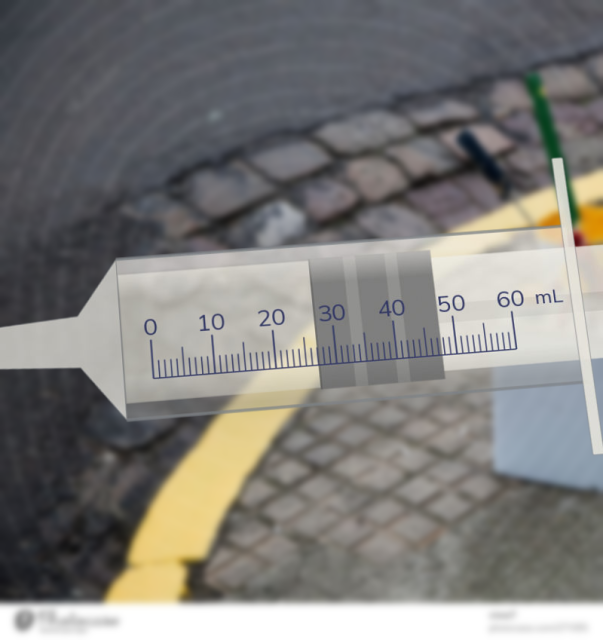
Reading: 27 mL
